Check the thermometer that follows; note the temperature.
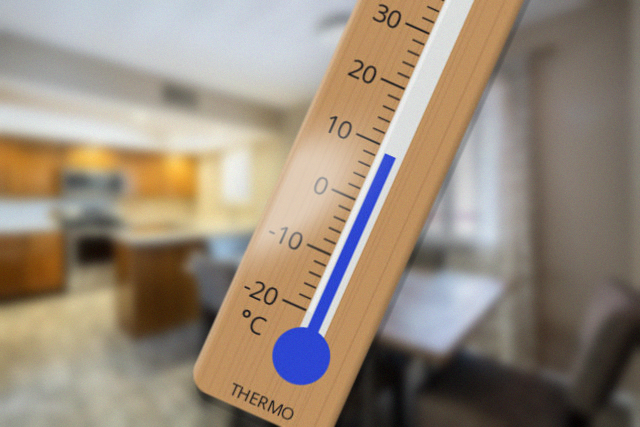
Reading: 9 °C
